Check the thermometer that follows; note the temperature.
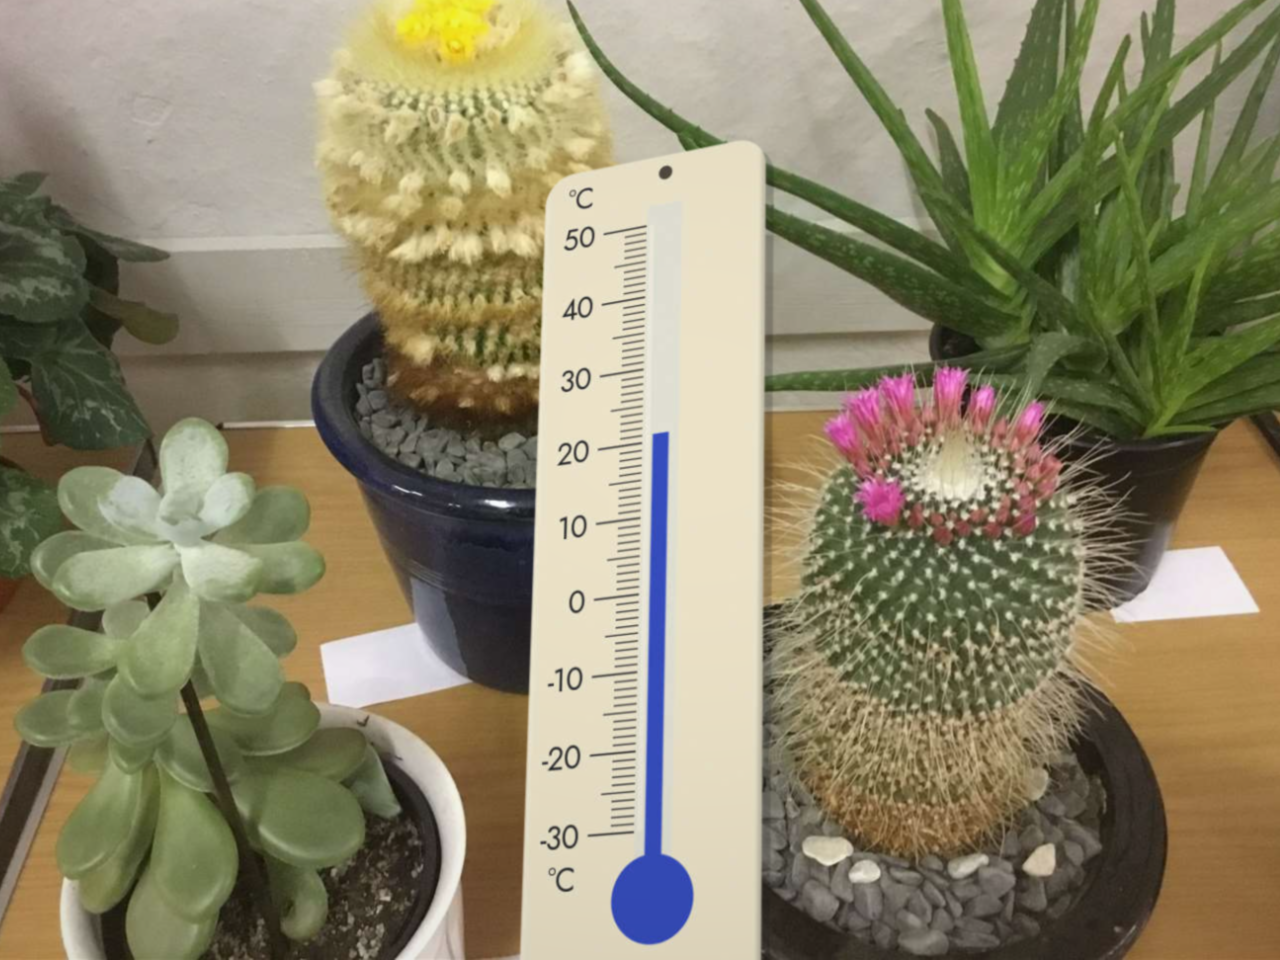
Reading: 21 °C
